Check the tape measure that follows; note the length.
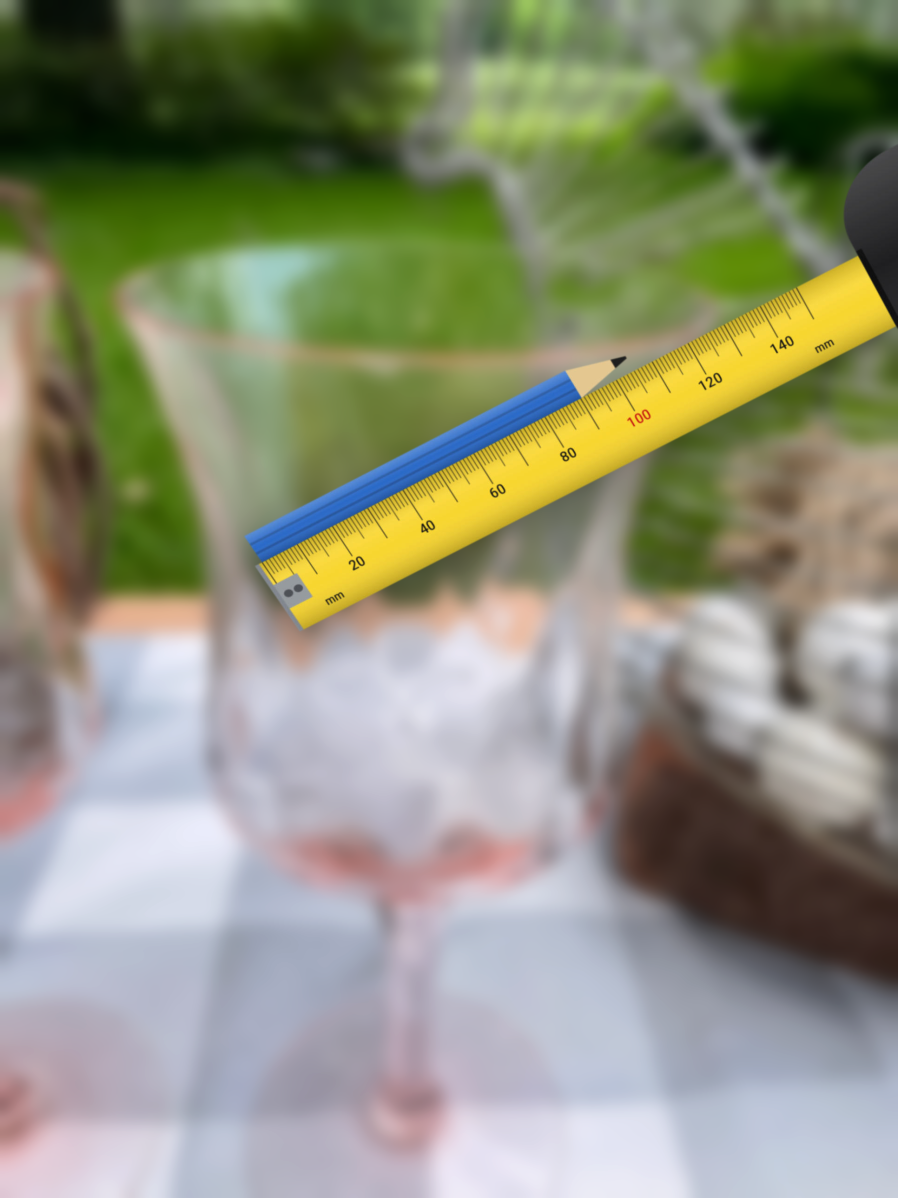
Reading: 105 mm
